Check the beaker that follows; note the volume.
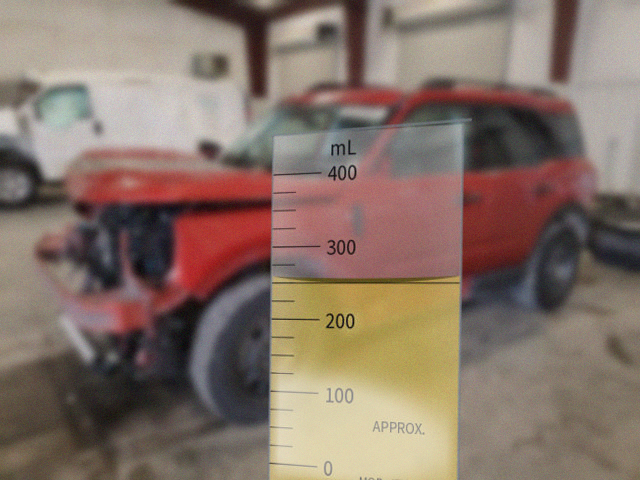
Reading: 250 mL
